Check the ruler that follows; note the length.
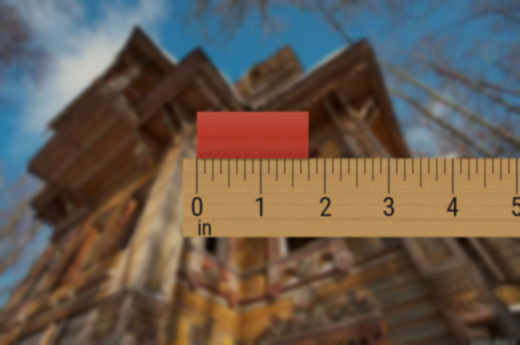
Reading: 1.75 in
